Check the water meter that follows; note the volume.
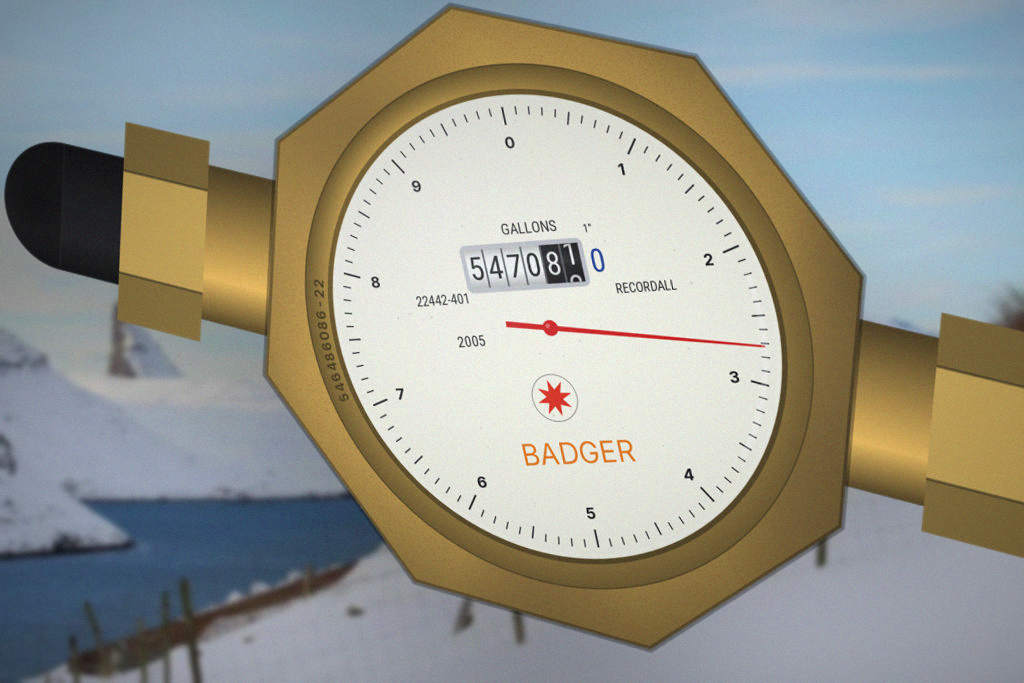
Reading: 5470812.7 gal
